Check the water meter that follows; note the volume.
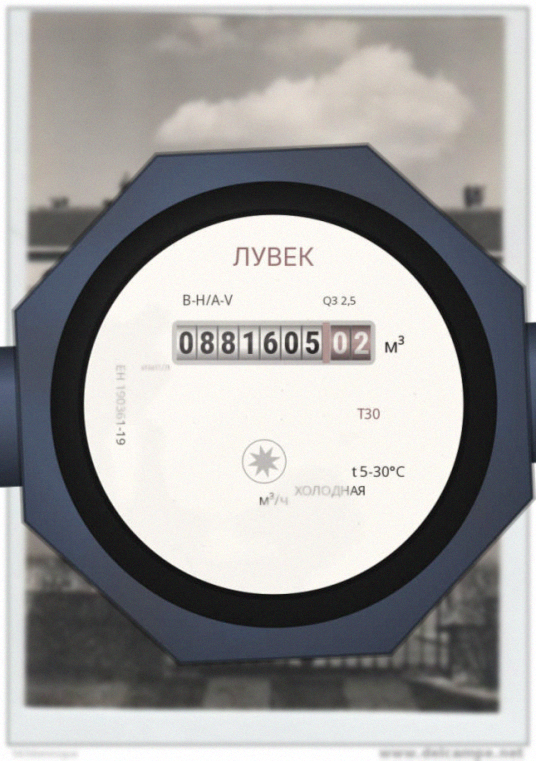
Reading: 881605.02 m³
